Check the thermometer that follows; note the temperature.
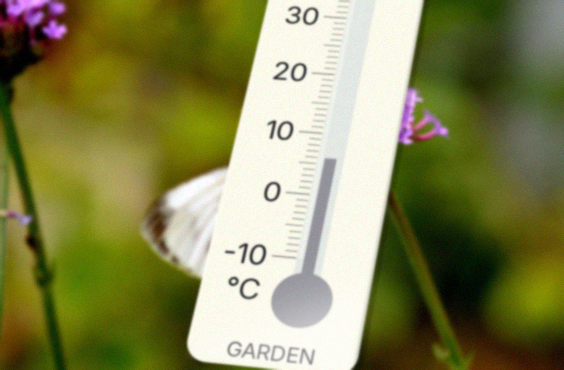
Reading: 6 °C
